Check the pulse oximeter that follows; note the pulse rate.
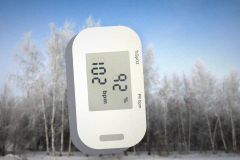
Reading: 102 bpm
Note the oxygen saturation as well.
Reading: 92 %
